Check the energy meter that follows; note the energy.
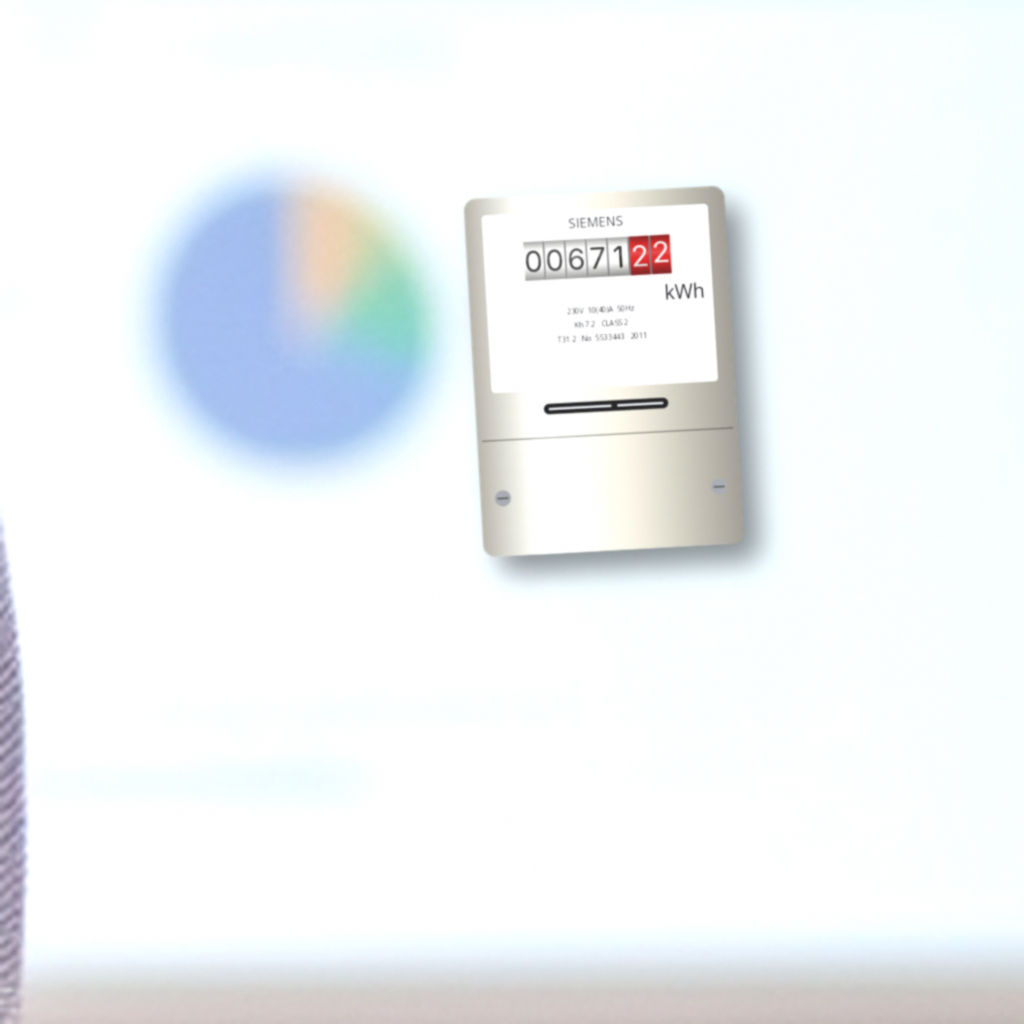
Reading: 671.22 kWh
